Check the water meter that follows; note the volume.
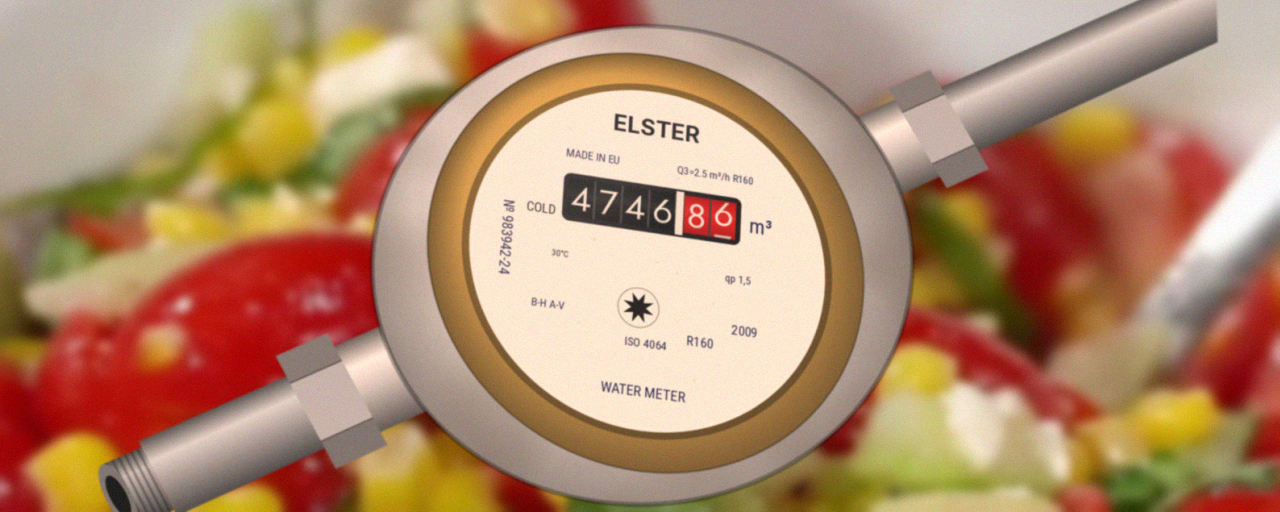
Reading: 4746.86 m³
